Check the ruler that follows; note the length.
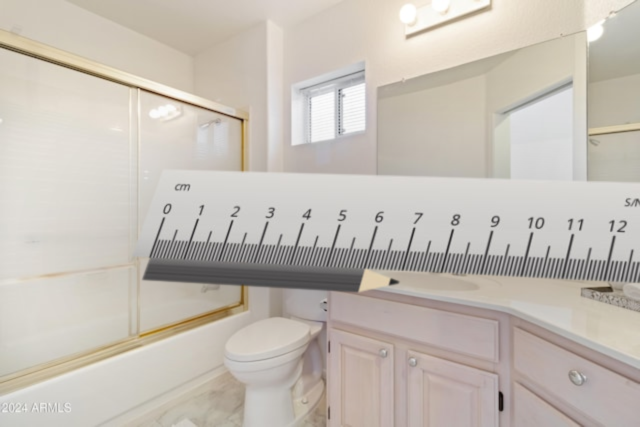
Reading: 7 cm
